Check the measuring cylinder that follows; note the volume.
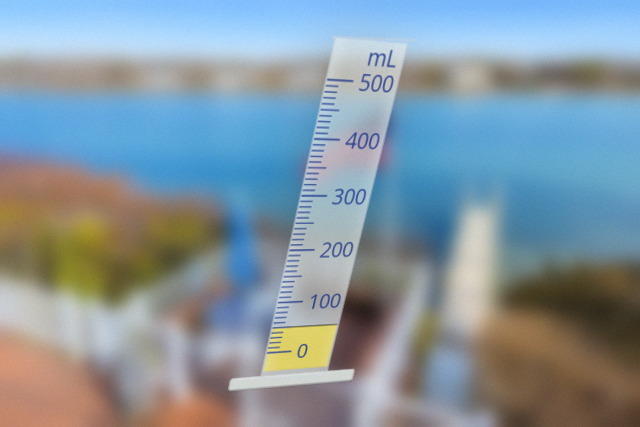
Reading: 50 mL
